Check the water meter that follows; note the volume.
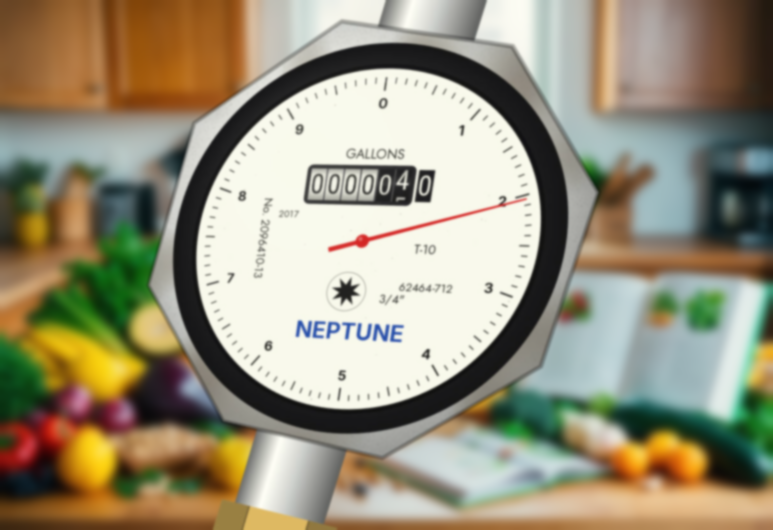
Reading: 42.0 gal
